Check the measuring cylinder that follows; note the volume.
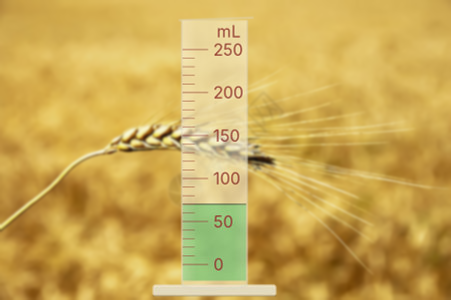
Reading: 70 mL
